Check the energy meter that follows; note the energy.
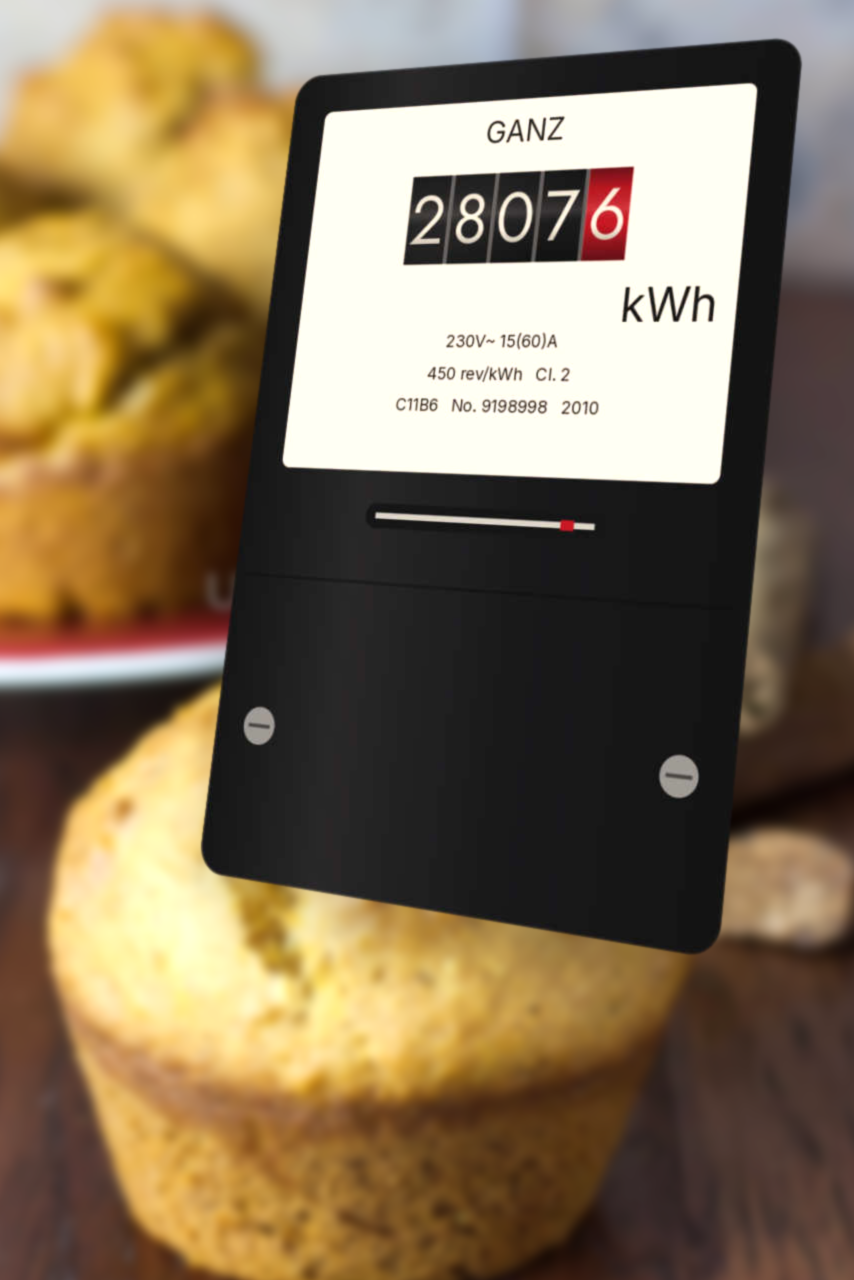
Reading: 2807.6 kWh
